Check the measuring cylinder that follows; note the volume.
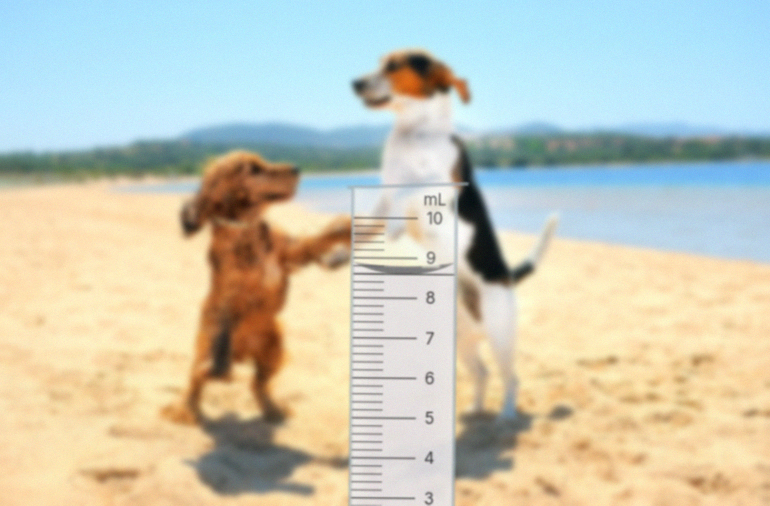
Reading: 8.6 mL
